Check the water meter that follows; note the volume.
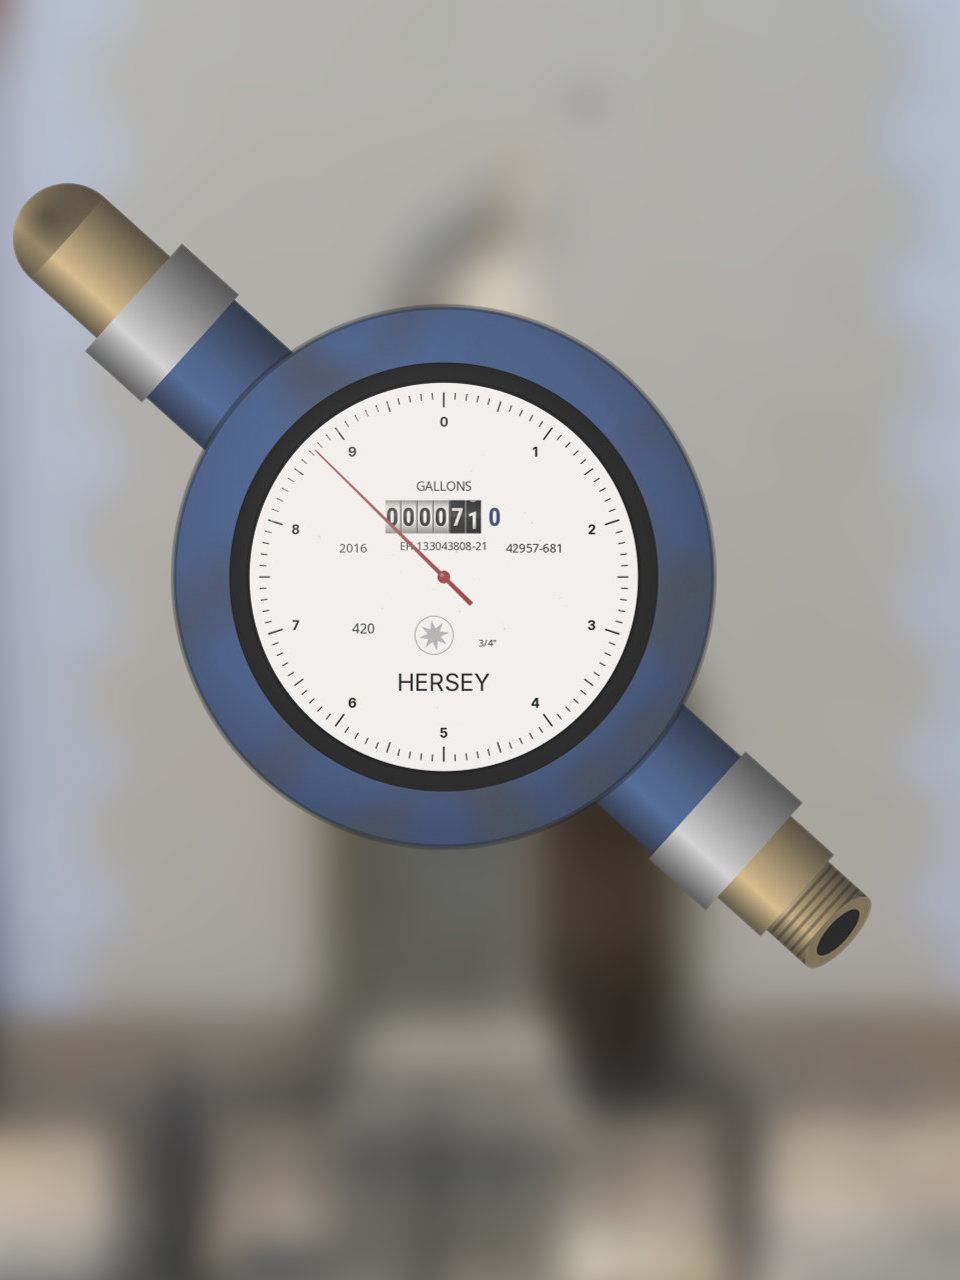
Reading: 708.7 gal
